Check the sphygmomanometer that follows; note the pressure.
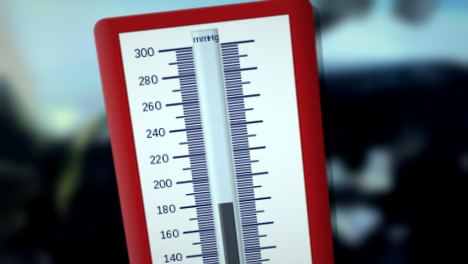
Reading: 180 mmHg
